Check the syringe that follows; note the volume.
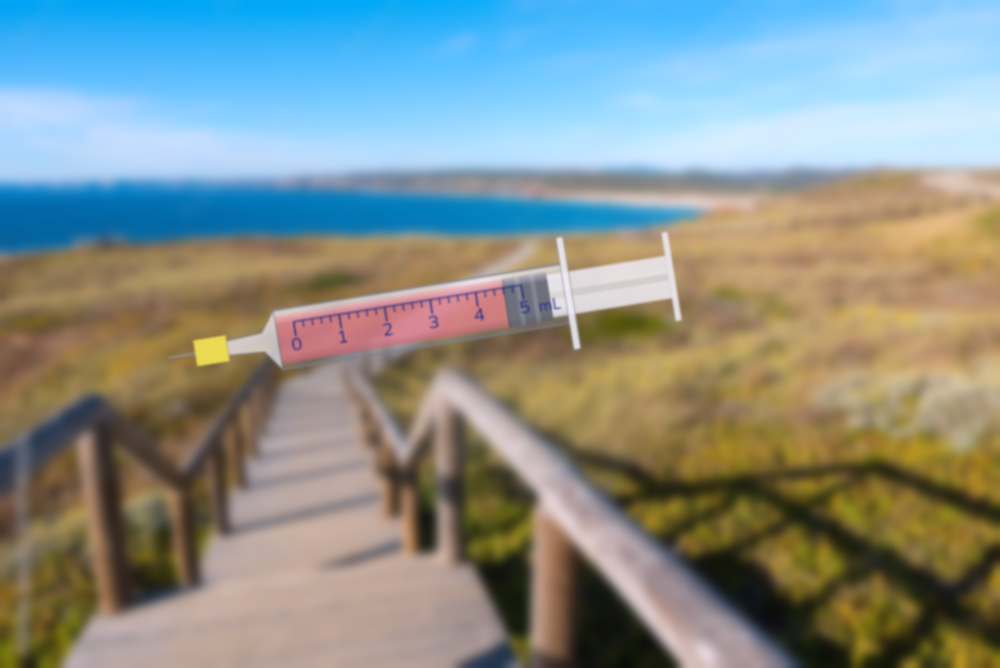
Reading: 4.6 mL
